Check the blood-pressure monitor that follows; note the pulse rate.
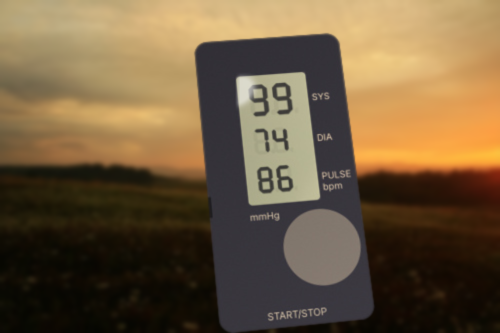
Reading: 86 bpm
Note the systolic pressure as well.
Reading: 99 mmHg
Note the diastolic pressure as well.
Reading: 74 mmHg
